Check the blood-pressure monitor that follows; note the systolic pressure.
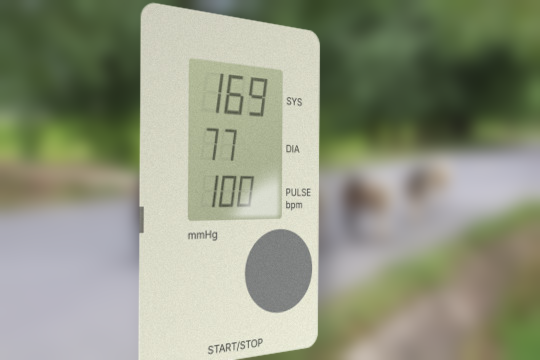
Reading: 169 mmHg
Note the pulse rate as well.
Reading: 100 bpm
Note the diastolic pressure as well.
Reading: 77 mmHg
